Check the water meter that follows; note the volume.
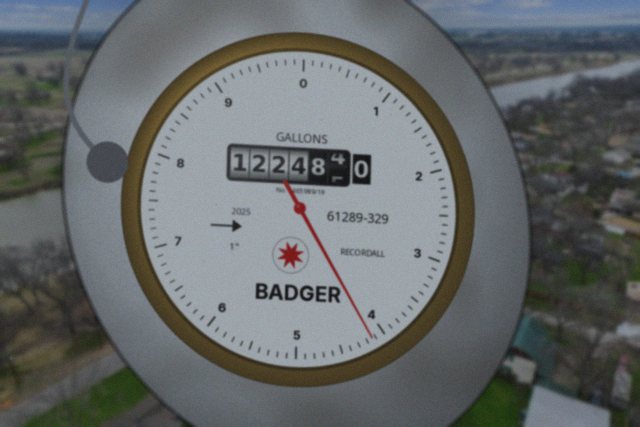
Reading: 1224844.1 gal
